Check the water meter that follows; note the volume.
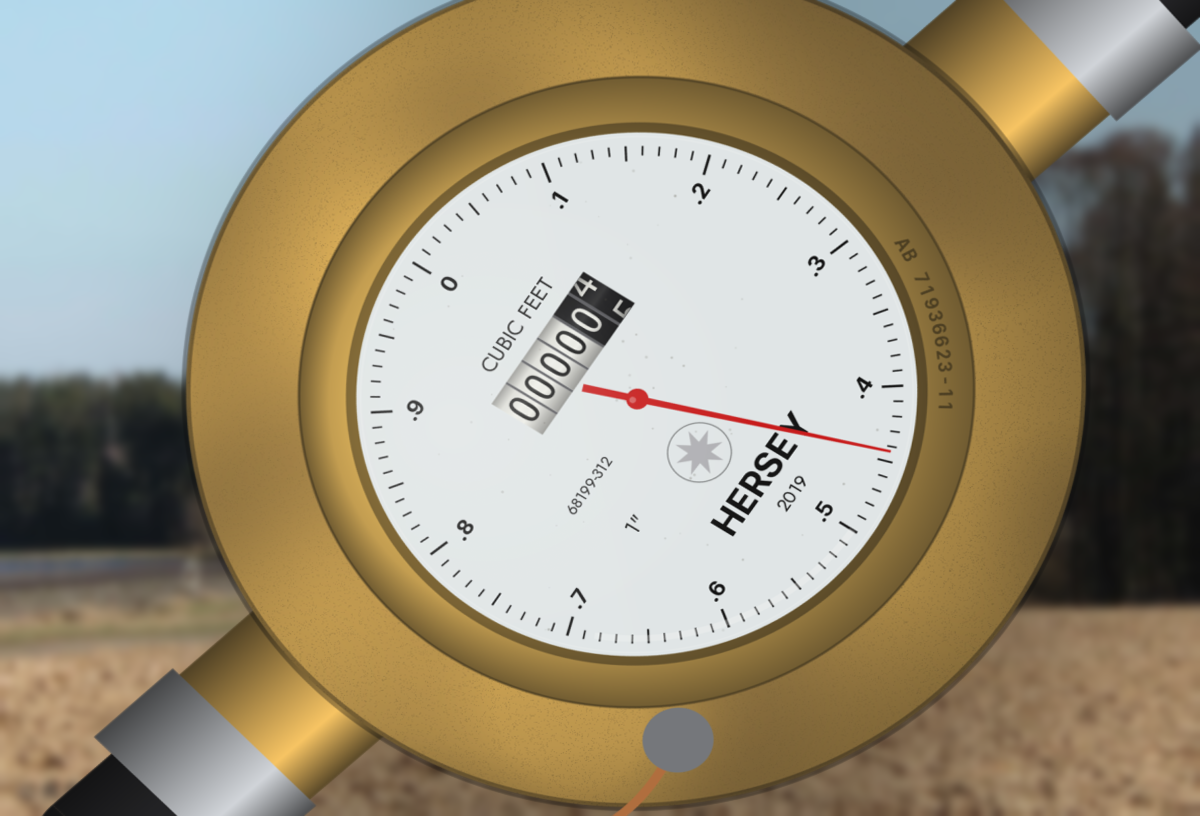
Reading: 4.44 ft³
